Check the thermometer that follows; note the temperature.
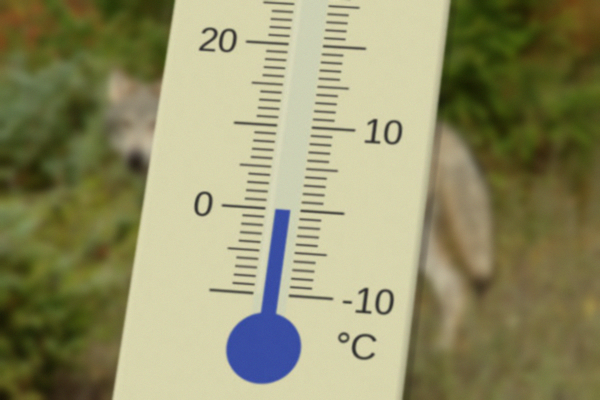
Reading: 0 °C
